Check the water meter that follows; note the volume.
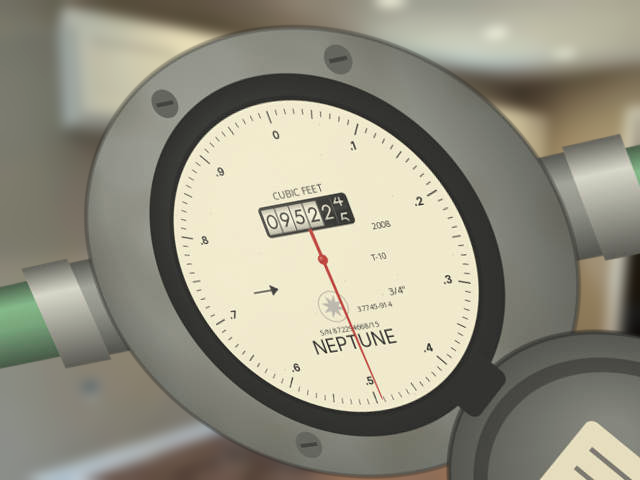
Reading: 95224.49 ft³
